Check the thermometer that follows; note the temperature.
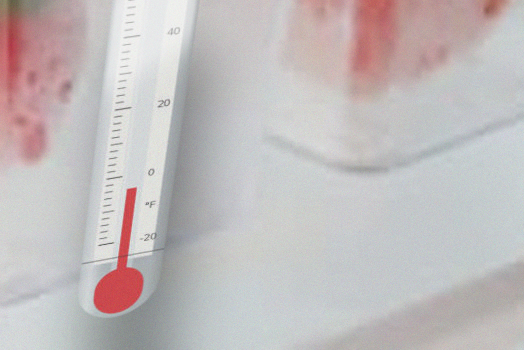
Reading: -4 °F
